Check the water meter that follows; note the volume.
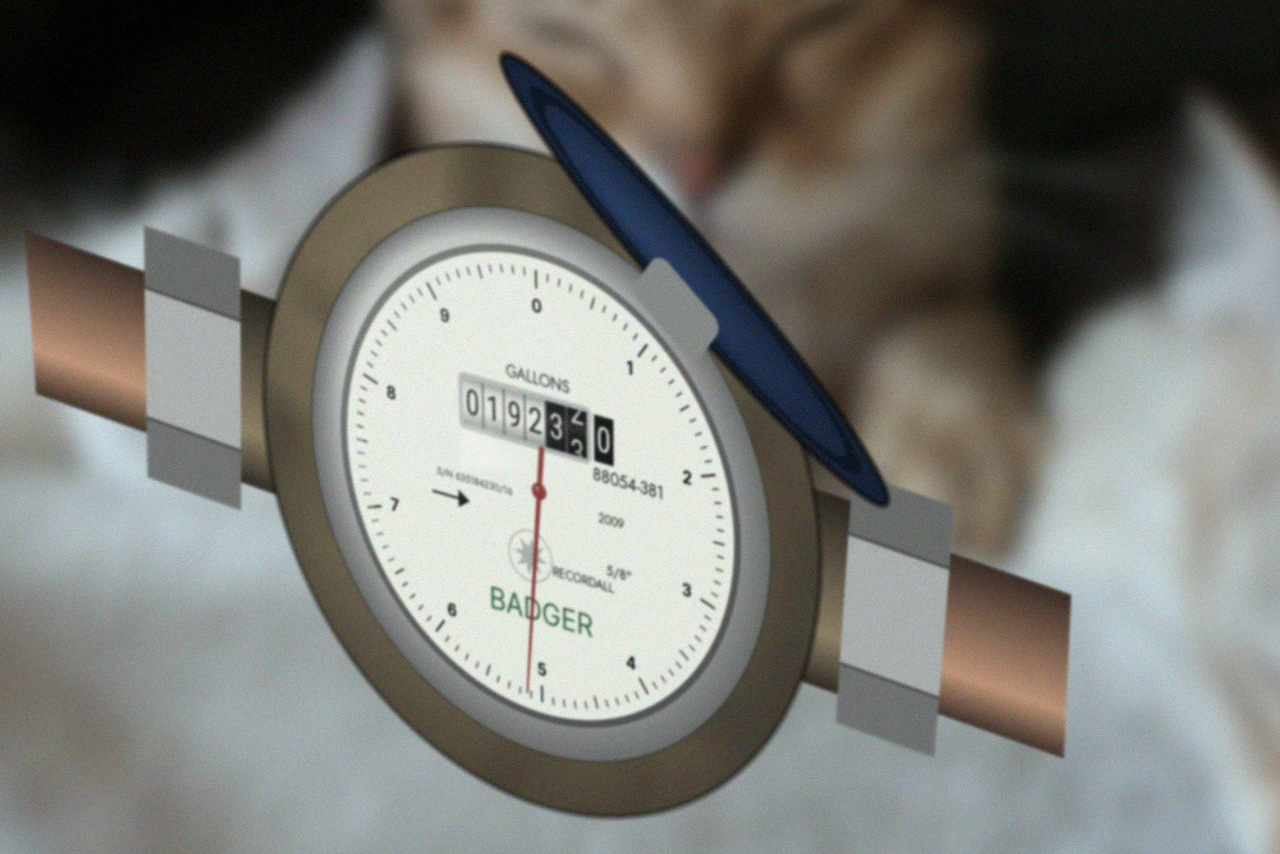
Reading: 192325.1 gal
